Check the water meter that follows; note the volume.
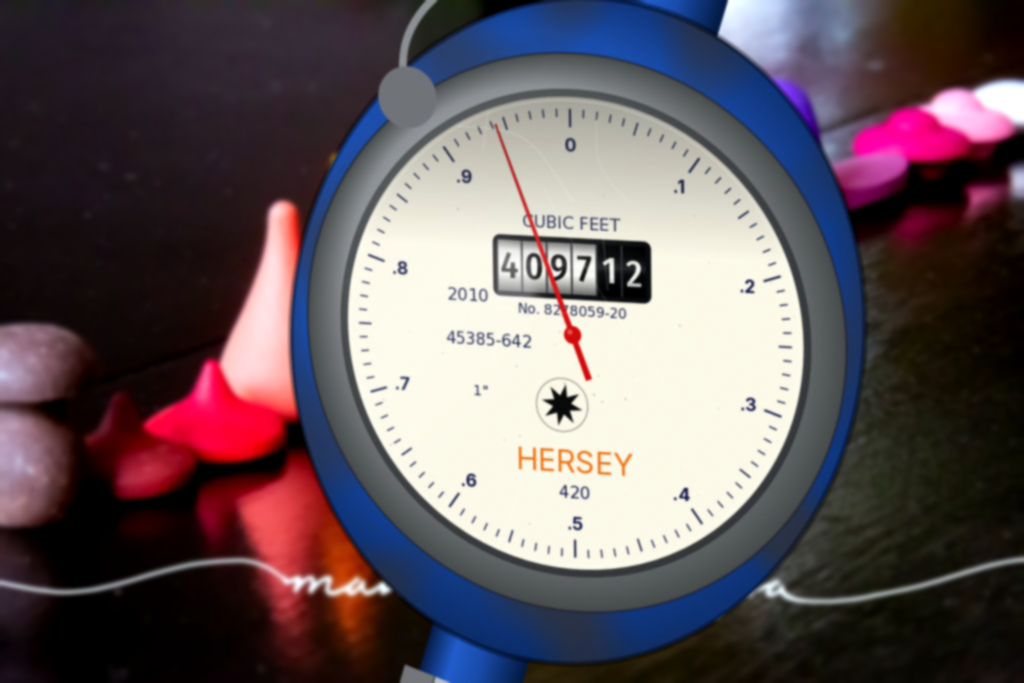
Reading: 409711.94 ft³
